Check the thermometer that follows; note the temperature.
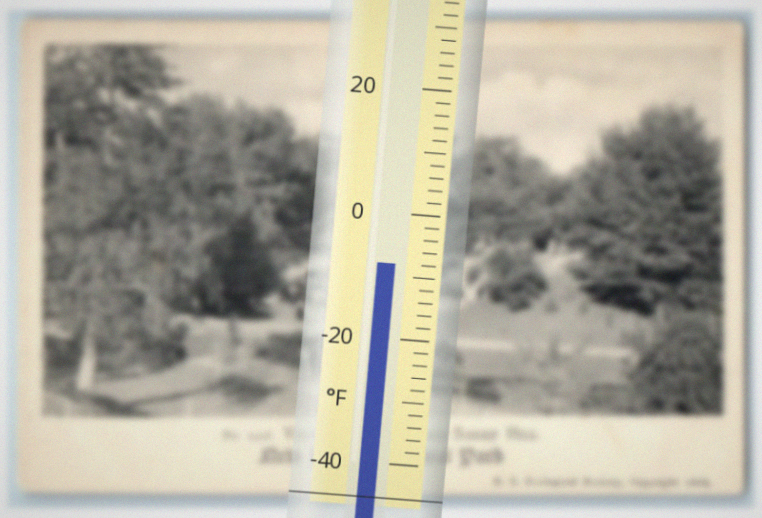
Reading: -8 °F
